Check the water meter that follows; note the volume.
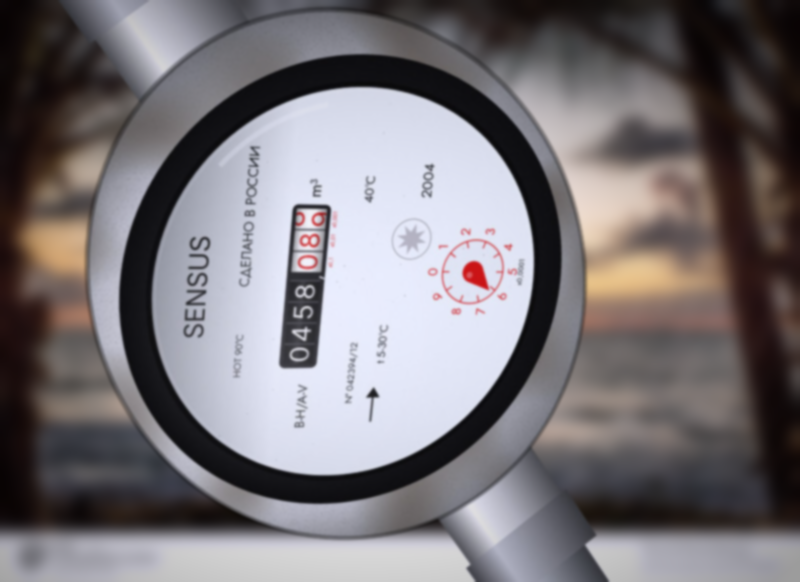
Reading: 458.0886 m³
